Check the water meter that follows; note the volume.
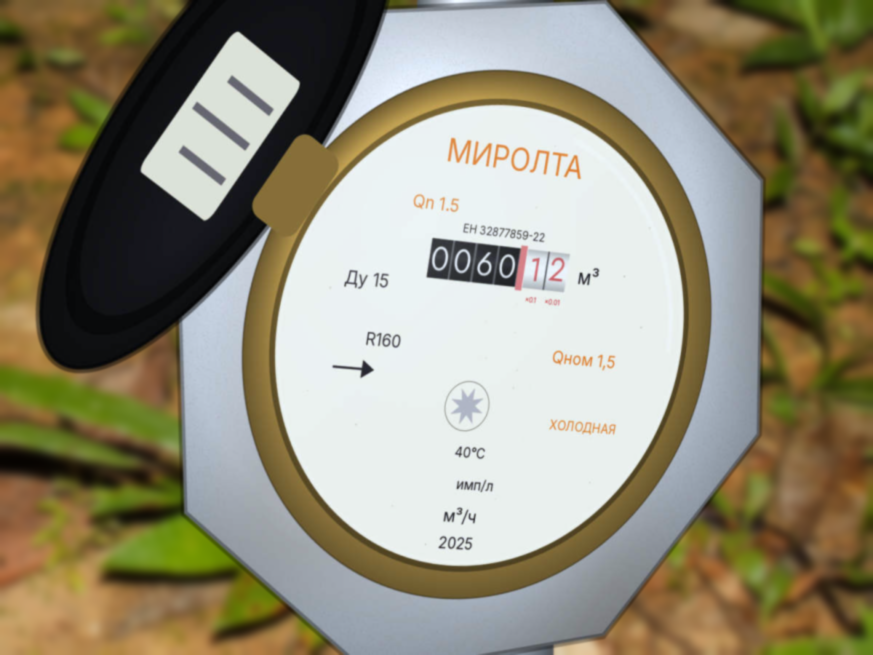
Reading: 60.12 m³
